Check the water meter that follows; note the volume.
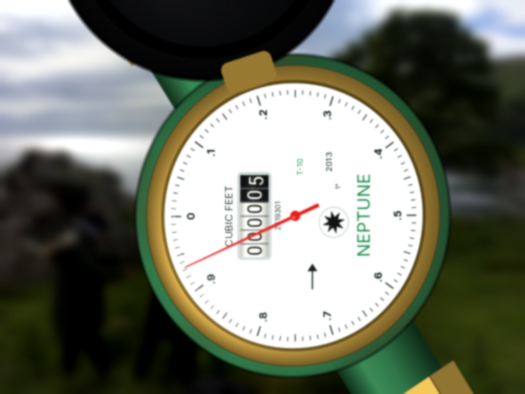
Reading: 4.93 ft³
